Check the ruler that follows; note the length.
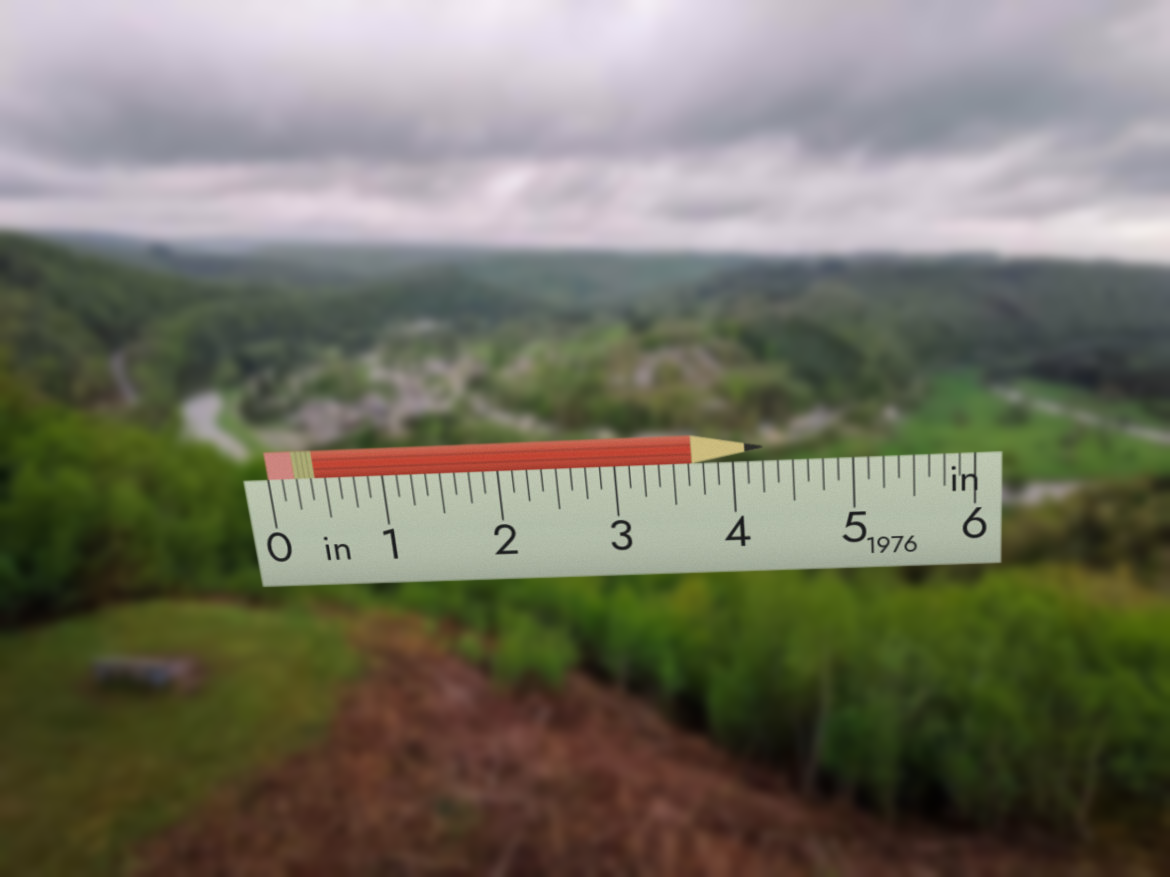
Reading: 4.25 in
